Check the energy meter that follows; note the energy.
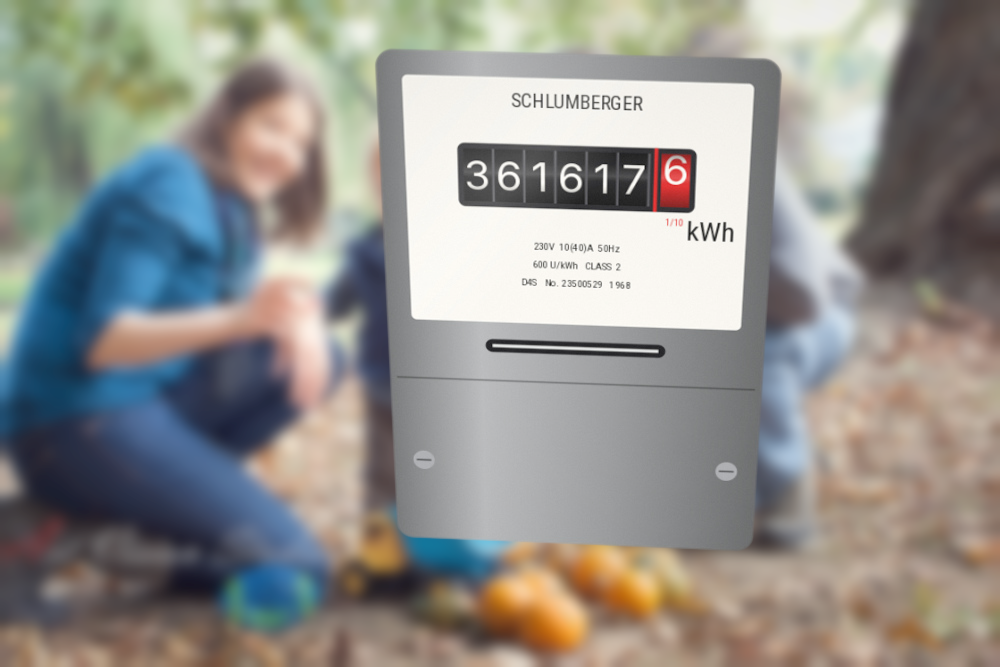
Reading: 361617.6 kWh
